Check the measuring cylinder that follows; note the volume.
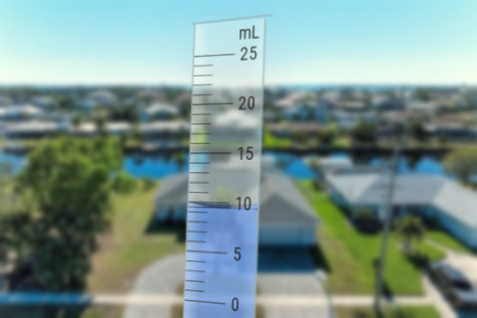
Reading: 9.5 mL
